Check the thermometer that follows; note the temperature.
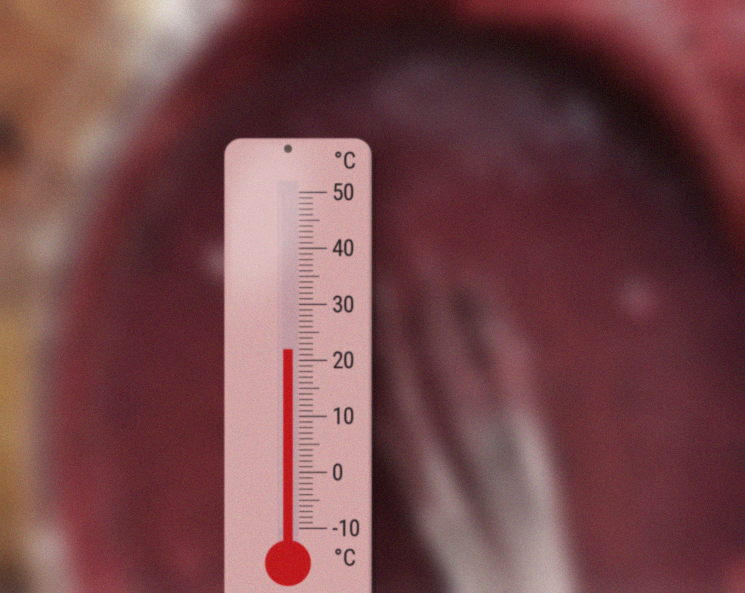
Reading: 22 °C
